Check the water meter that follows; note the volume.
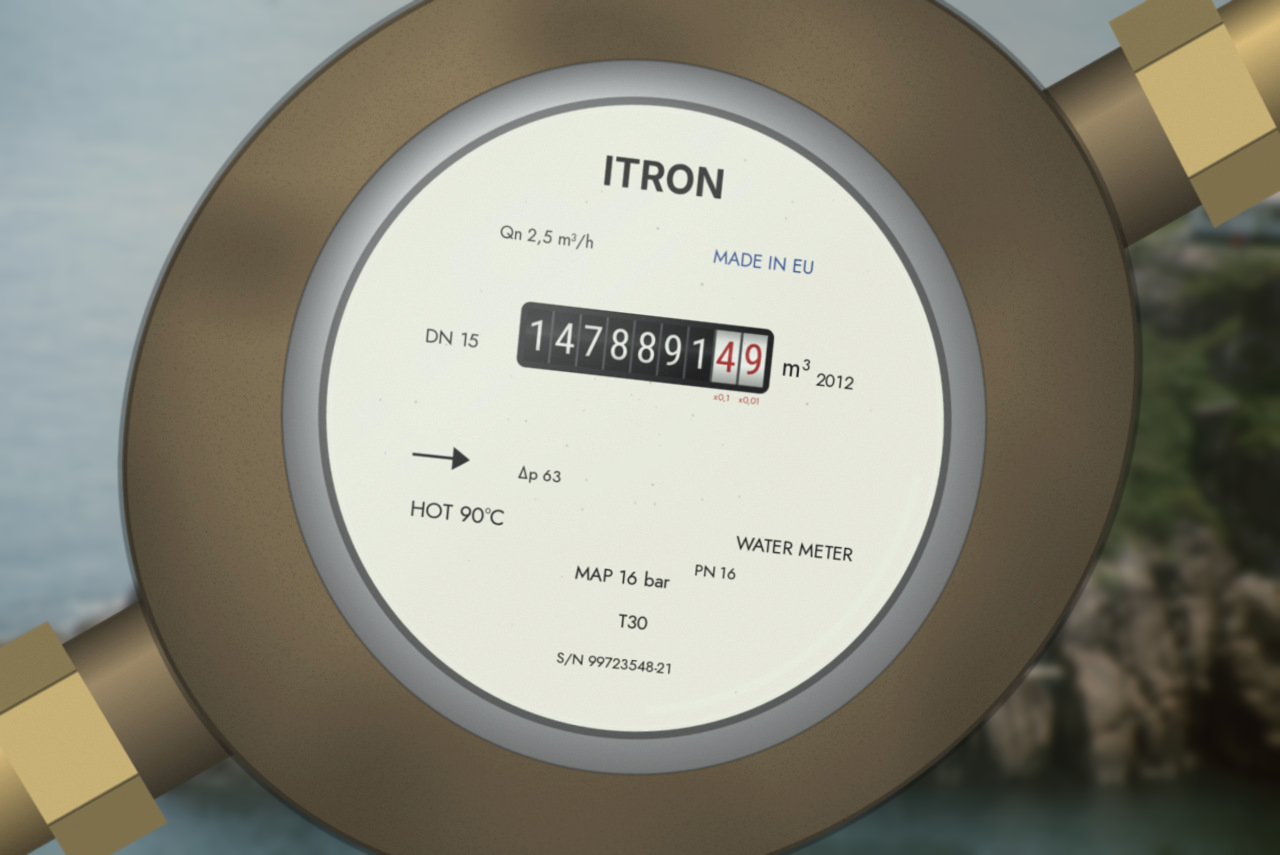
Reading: 1478891.49 m³
